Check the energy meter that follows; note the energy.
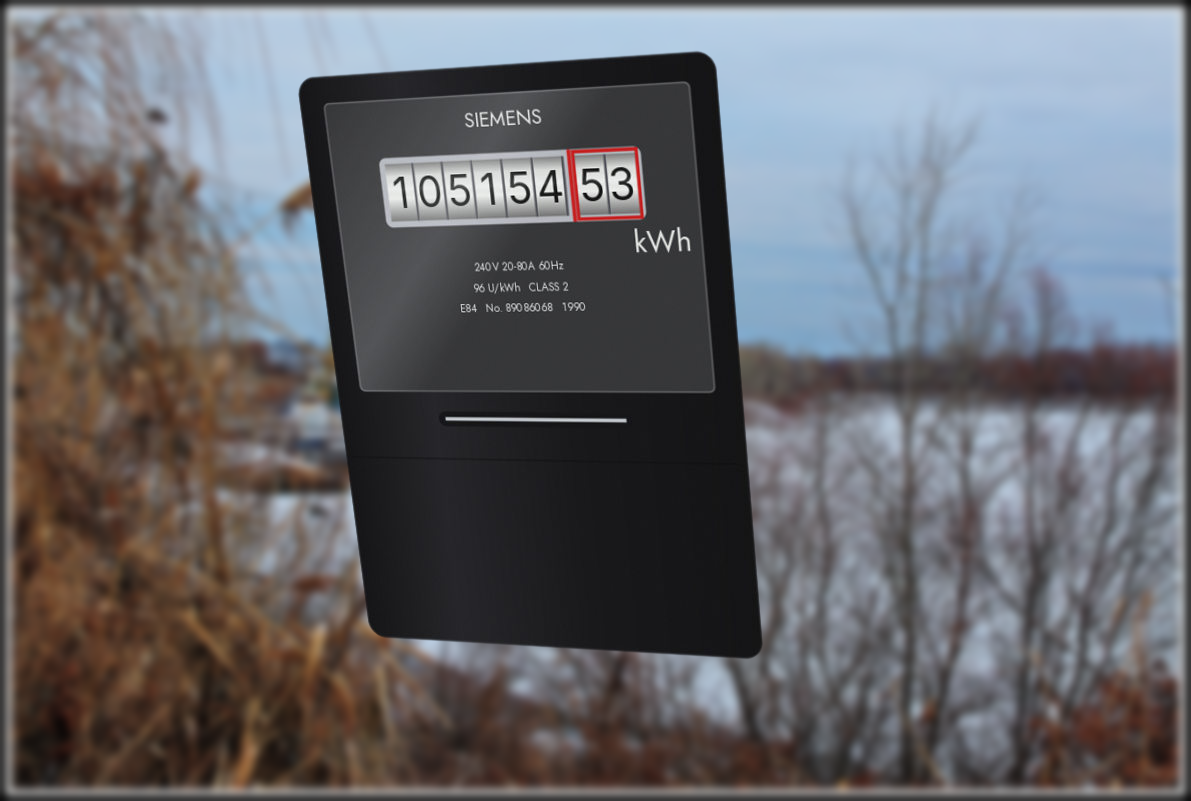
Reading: 105154.53 kWh
